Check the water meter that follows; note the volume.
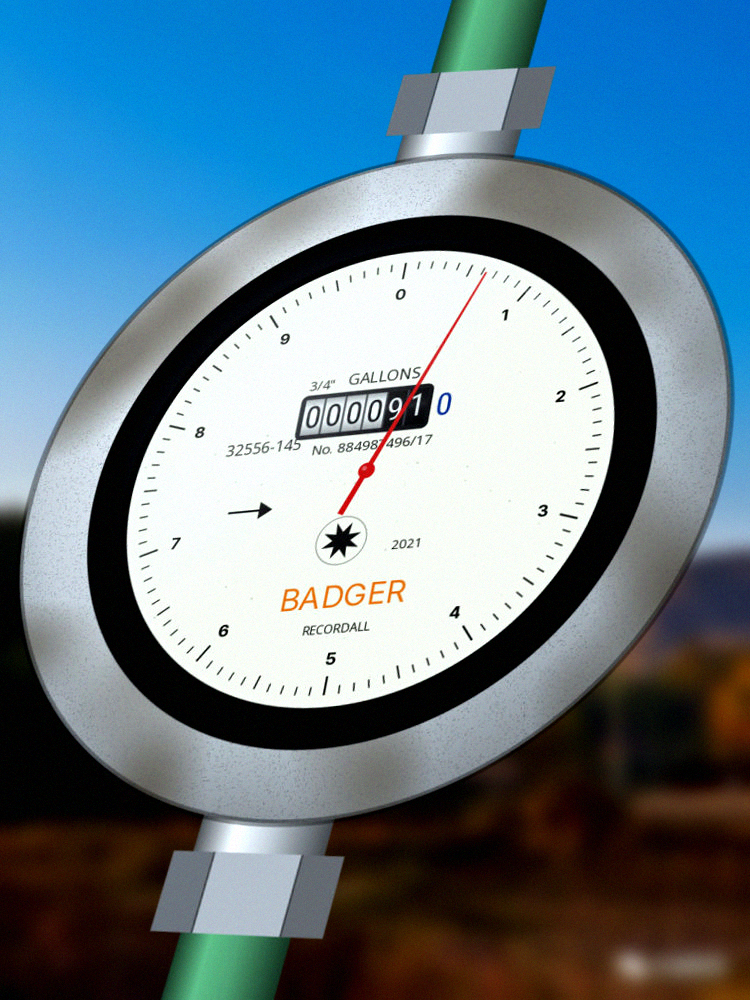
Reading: 910.6 gal
